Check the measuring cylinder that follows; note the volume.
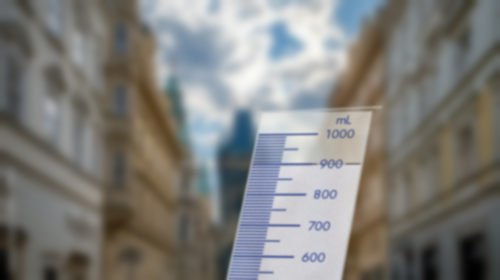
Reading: 900 mL
